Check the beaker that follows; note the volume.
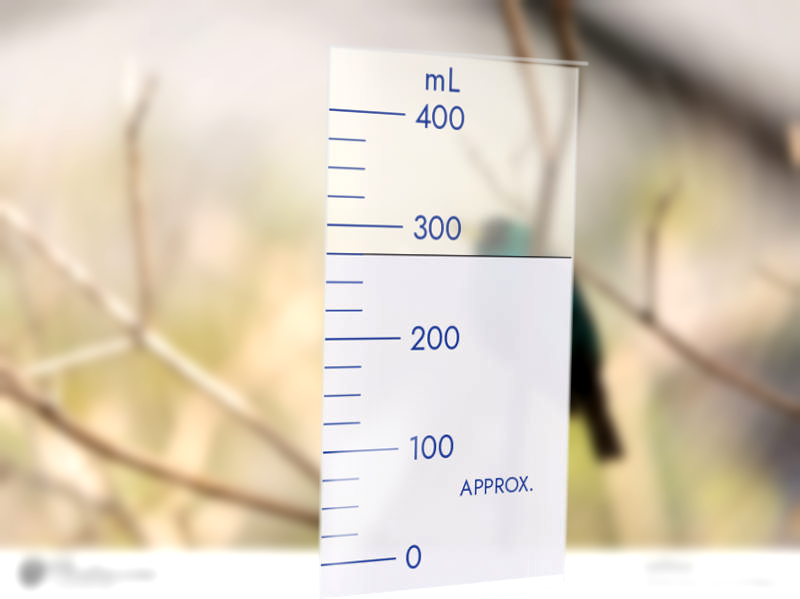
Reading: 275 mL
